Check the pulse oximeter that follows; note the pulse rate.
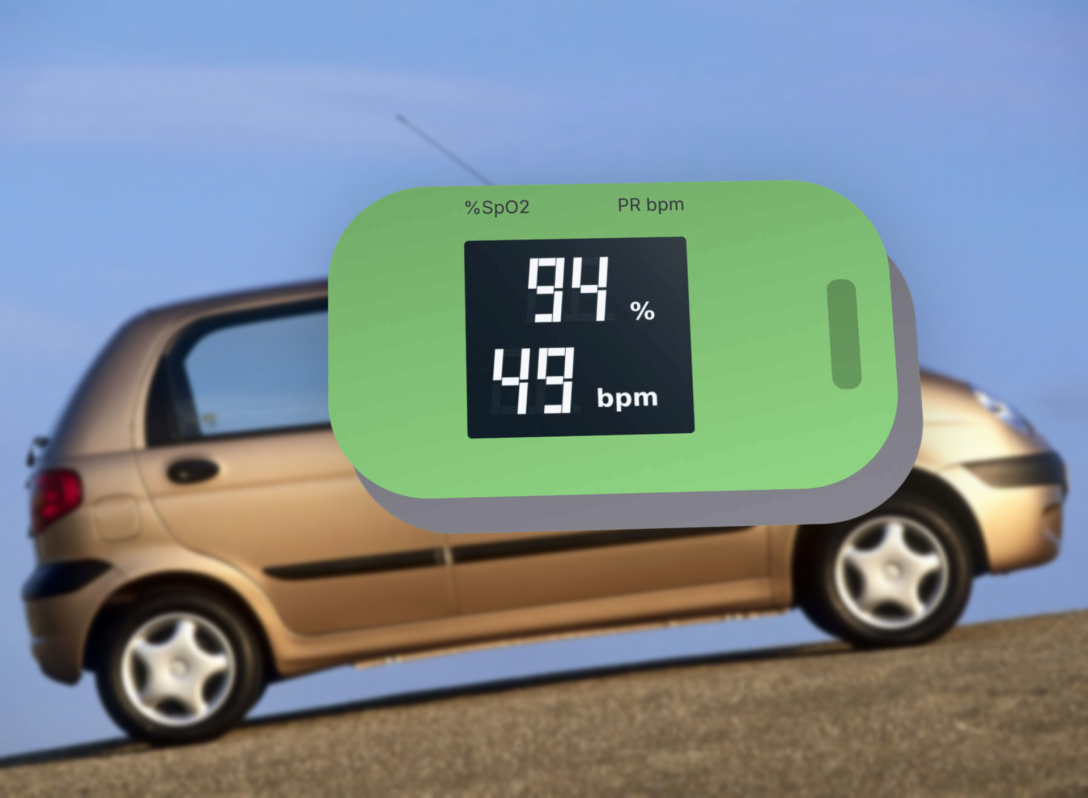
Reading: 49 bpm
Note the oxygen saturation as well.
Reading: 94 %
